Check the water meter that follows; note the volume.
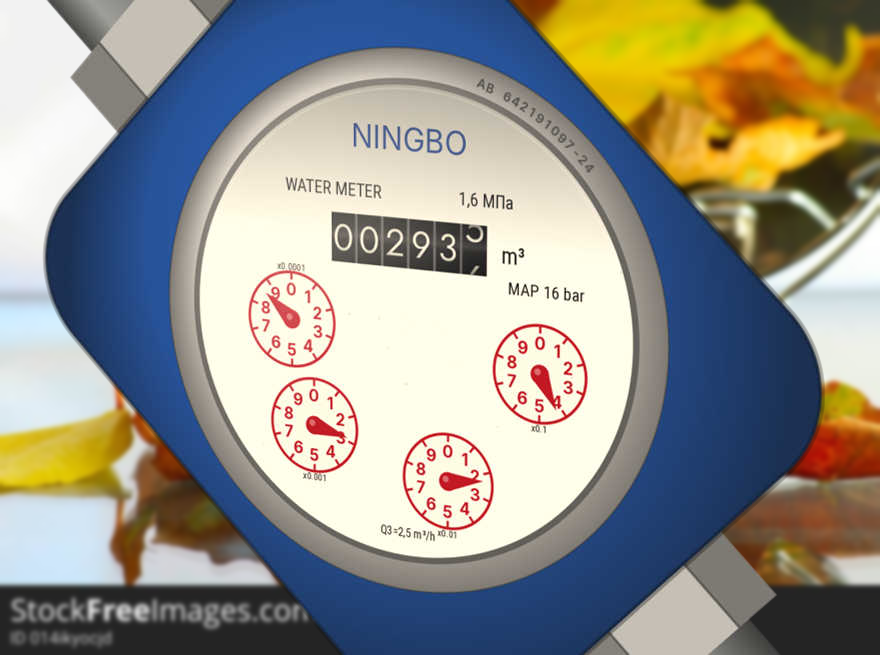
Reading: 2935.4228 m³
